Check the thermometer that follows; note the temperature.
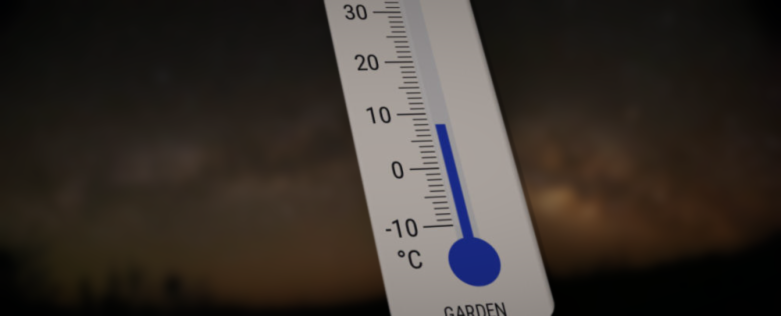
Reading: 8 °C
